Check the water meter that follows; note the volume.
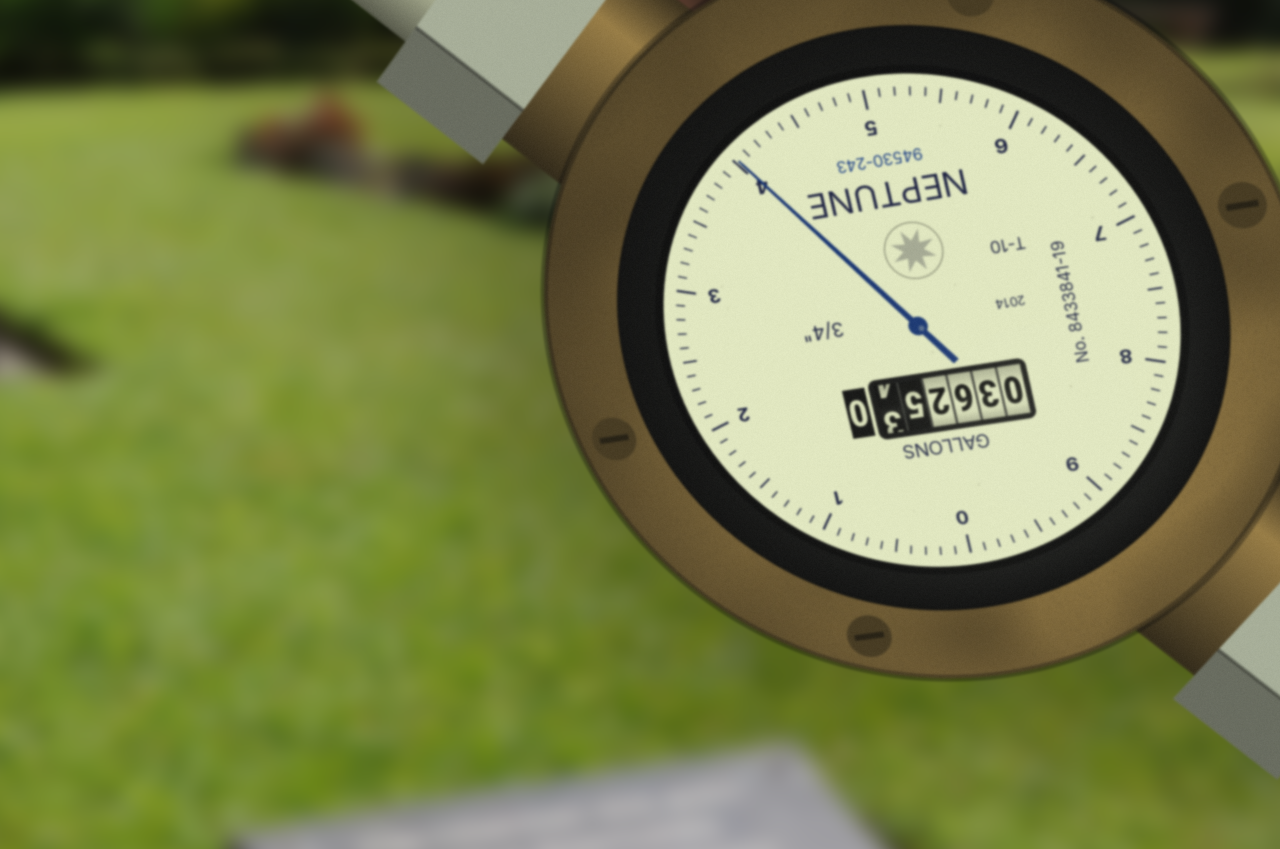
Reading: 362534.0 gal
